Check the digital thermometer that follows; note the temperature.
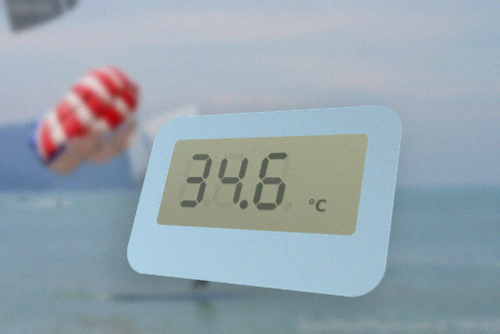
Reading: 34.6 °C
